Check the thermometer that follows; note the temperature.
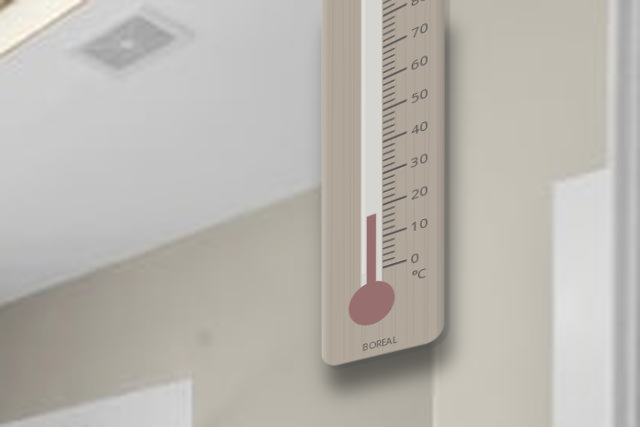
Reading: 18 °C
